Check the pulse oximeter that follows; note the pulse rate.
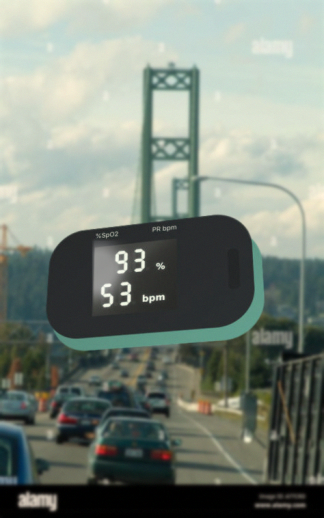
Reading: 53 bpm
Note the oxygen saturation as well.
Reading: 93 %
